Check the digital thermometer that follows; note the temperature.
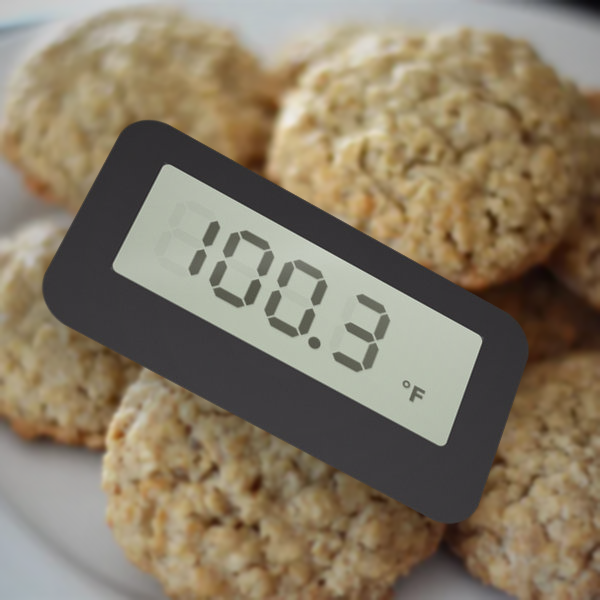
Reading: 100.3 °F
